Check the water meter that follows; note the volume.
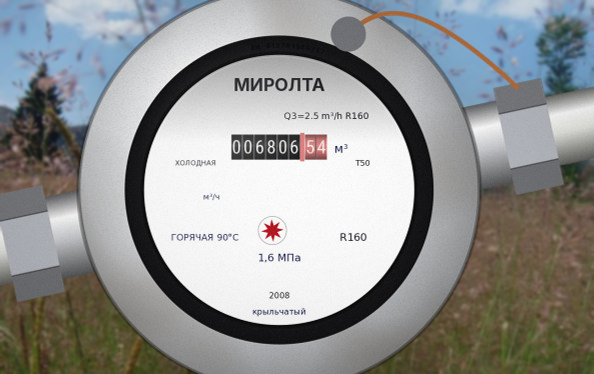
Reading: 6806.54 m³
